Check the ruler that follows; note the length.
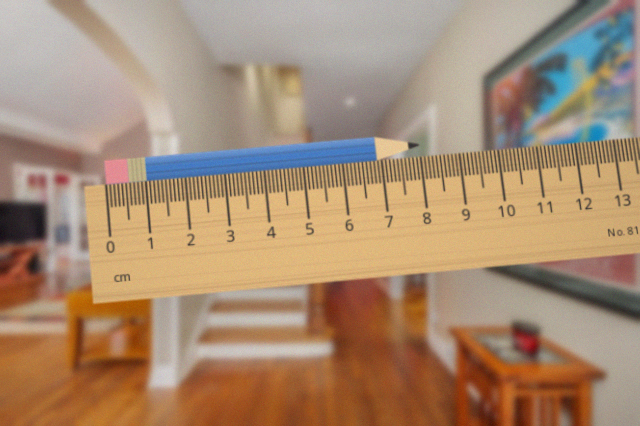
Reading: 8 cm
